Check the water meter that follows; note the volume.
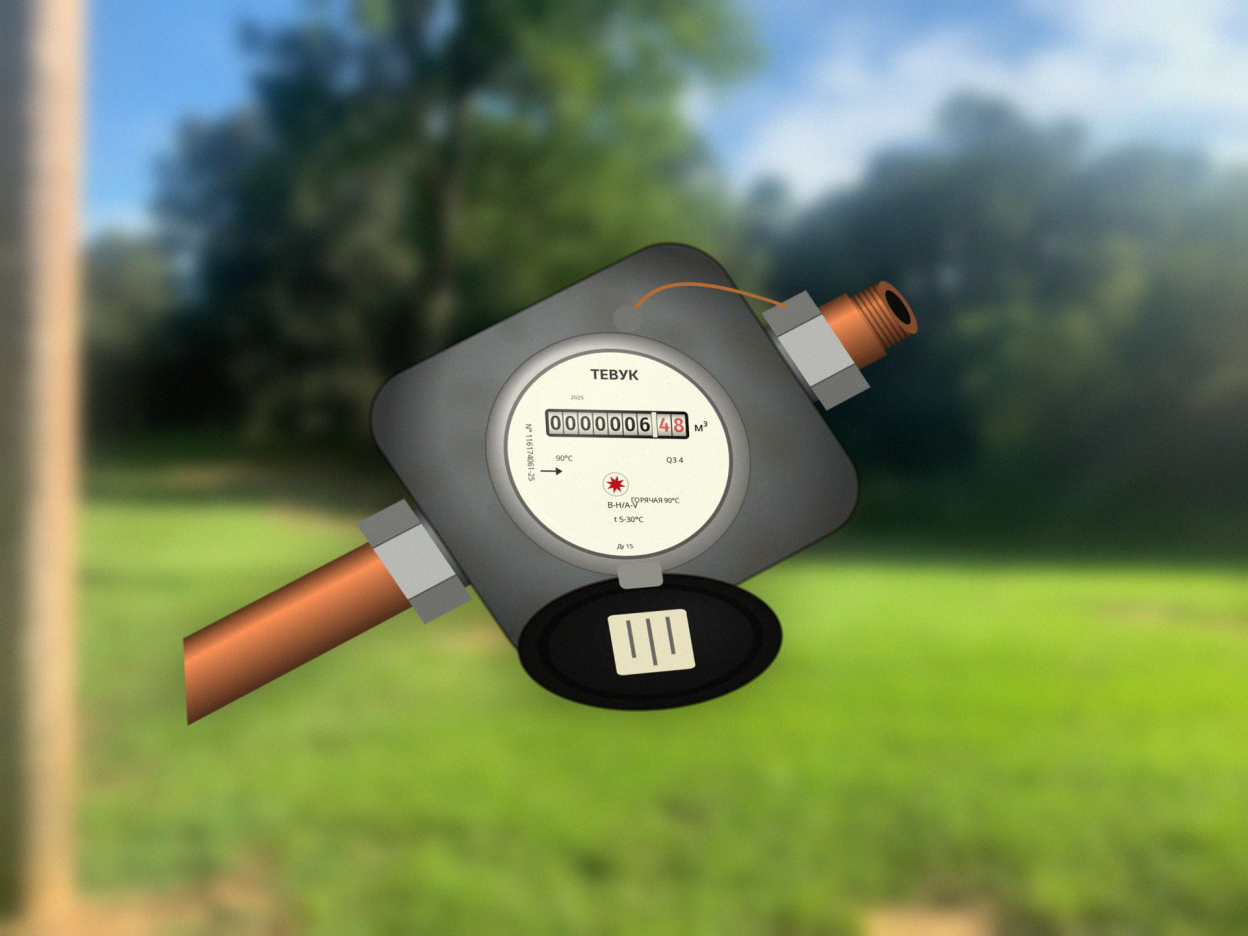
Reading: 6.48 m³
